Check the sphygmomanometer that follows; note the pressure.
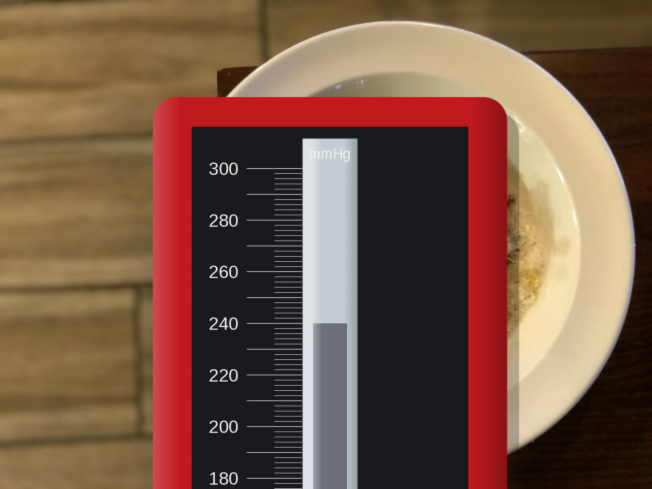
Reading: 240 mmHg
